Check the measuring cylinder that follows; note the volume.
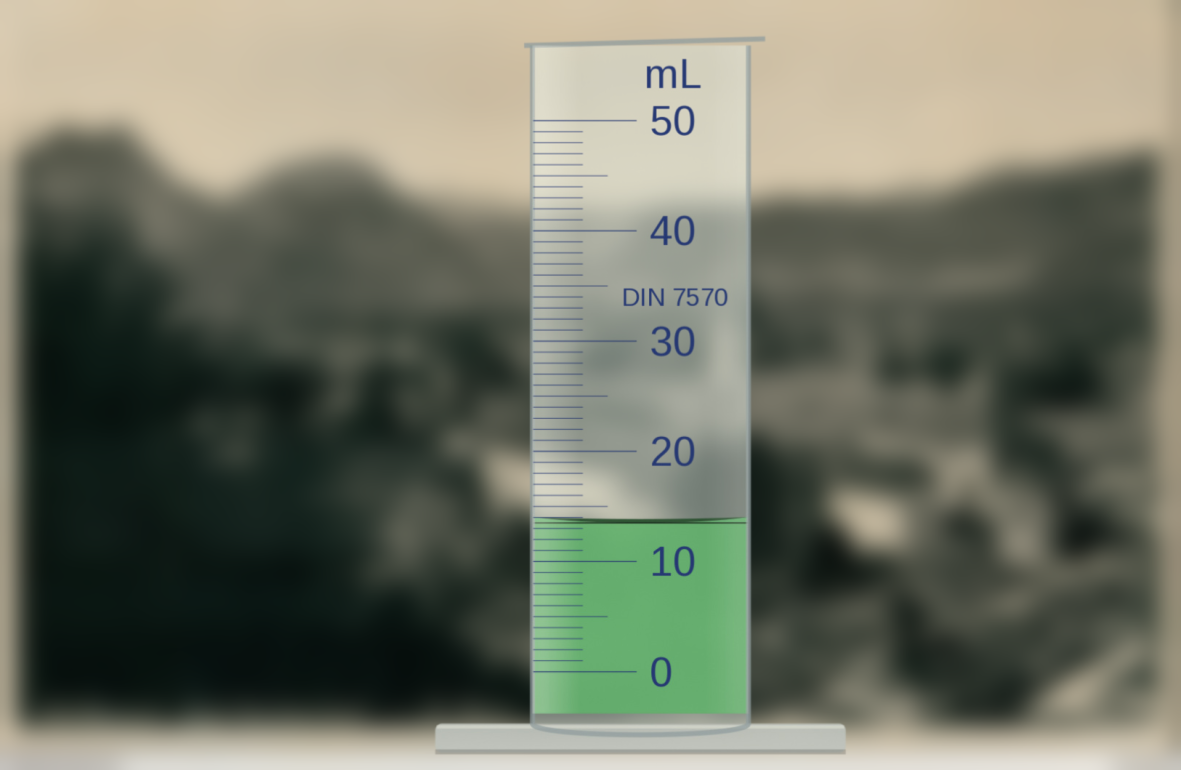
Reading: 13.5 mL
